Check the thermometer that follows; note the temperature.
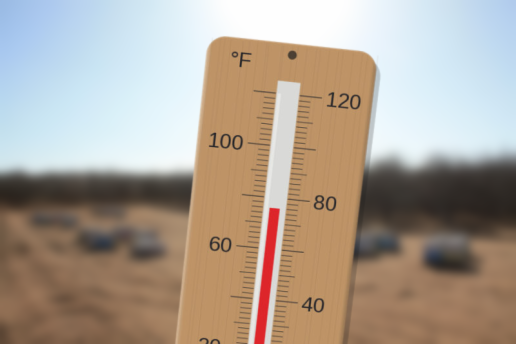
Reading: 76 °F
